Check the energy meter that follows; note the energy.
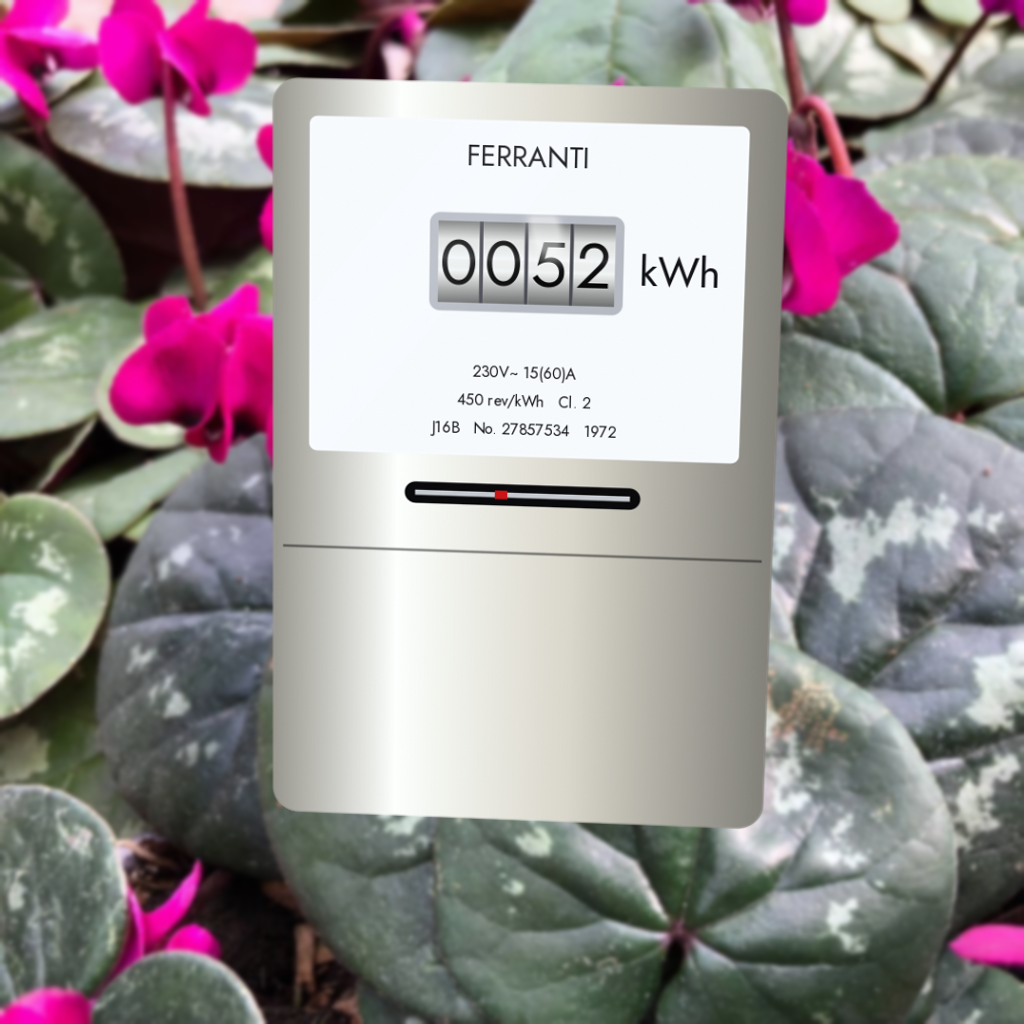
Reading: 52 kWh
